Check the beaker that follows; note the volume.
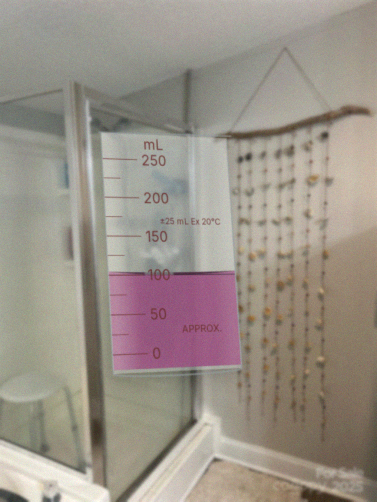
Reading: 100 mL
